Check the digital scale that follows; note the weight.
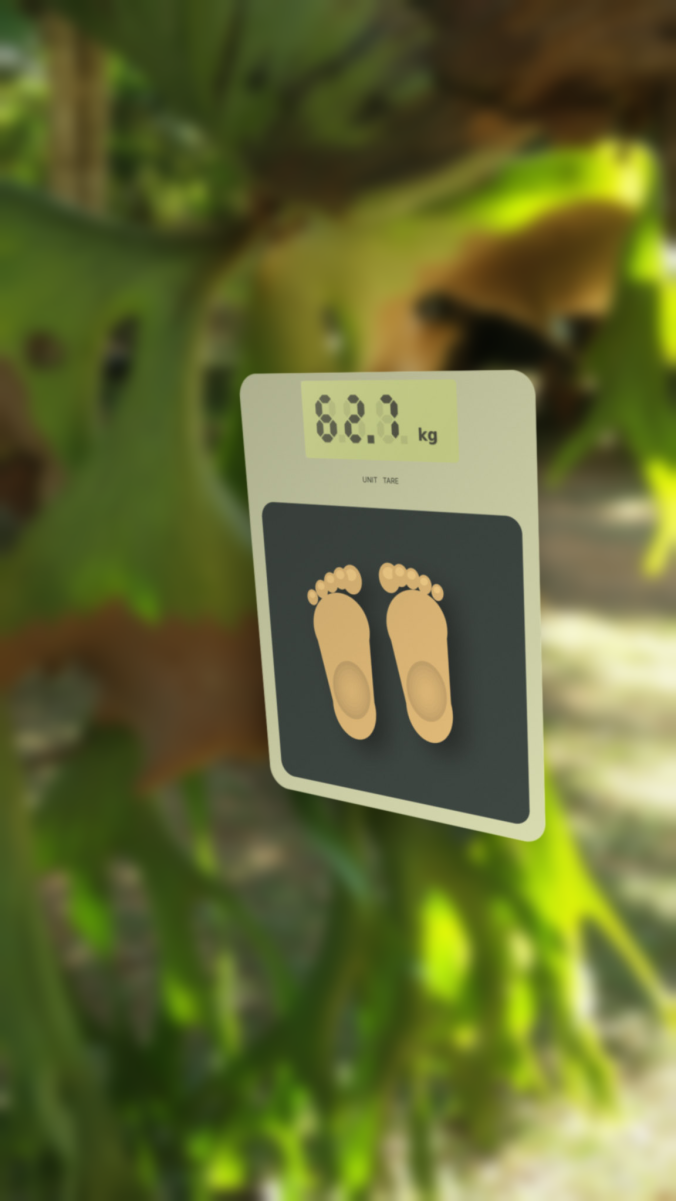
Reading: 62.7 kg
